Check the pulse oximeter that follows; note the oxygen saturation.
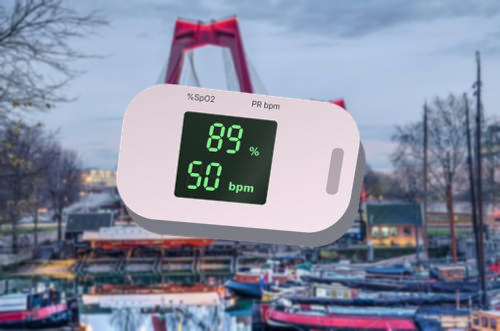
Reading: 89 %
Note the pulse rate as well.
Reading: 50 bpm
